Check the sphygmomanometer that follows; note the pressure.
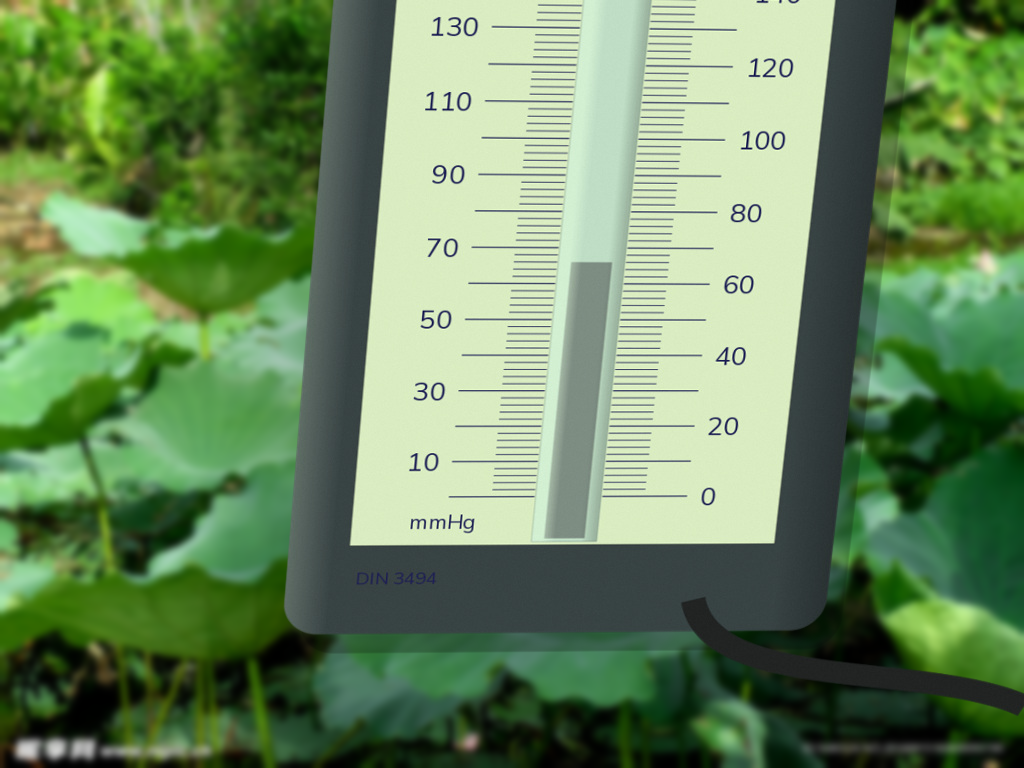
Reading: 66 mmHg
